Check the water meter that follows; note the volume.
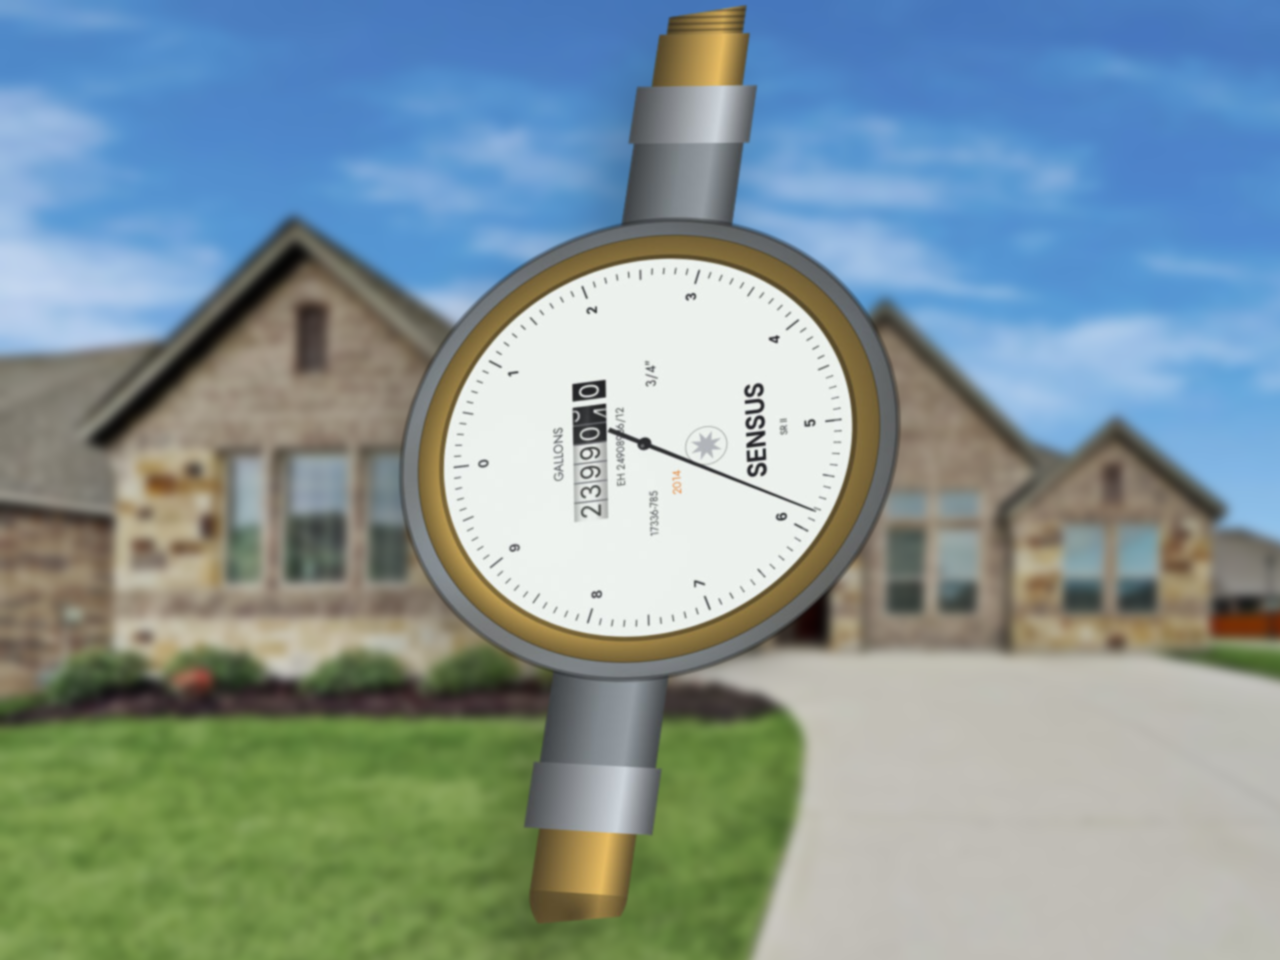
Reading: 2399035.8 gal
